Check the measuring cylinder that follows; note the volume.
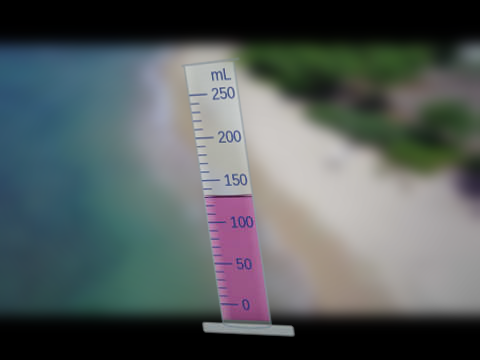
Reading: 130 mL
